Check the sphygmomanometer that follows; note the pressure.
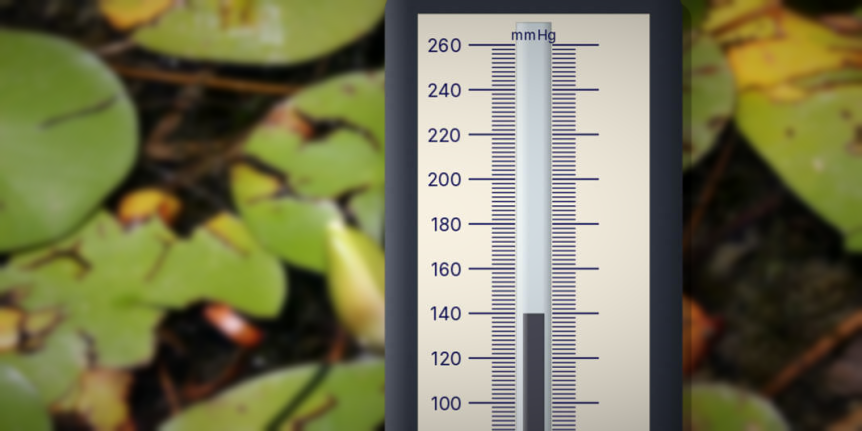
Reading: 140 mmHg
